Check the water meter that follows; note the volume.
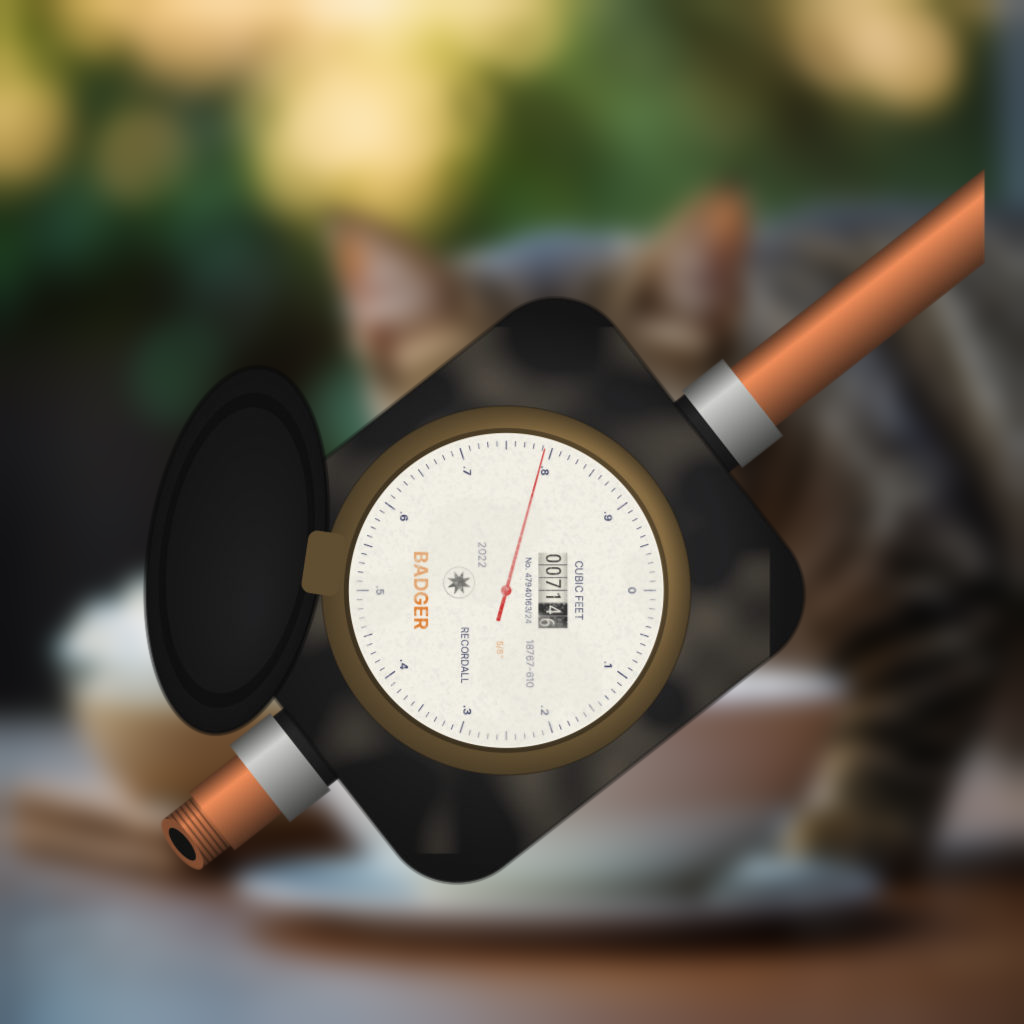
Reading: 7145.79 ft³
